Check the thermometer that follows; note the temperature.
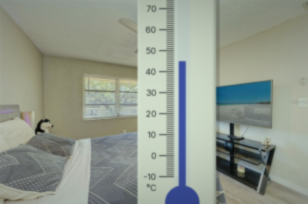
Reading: 45 °C
